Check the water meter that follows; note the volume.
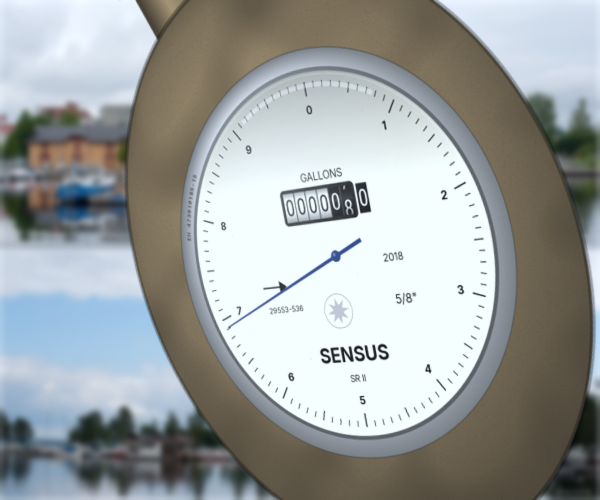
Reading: 76.9 gal
